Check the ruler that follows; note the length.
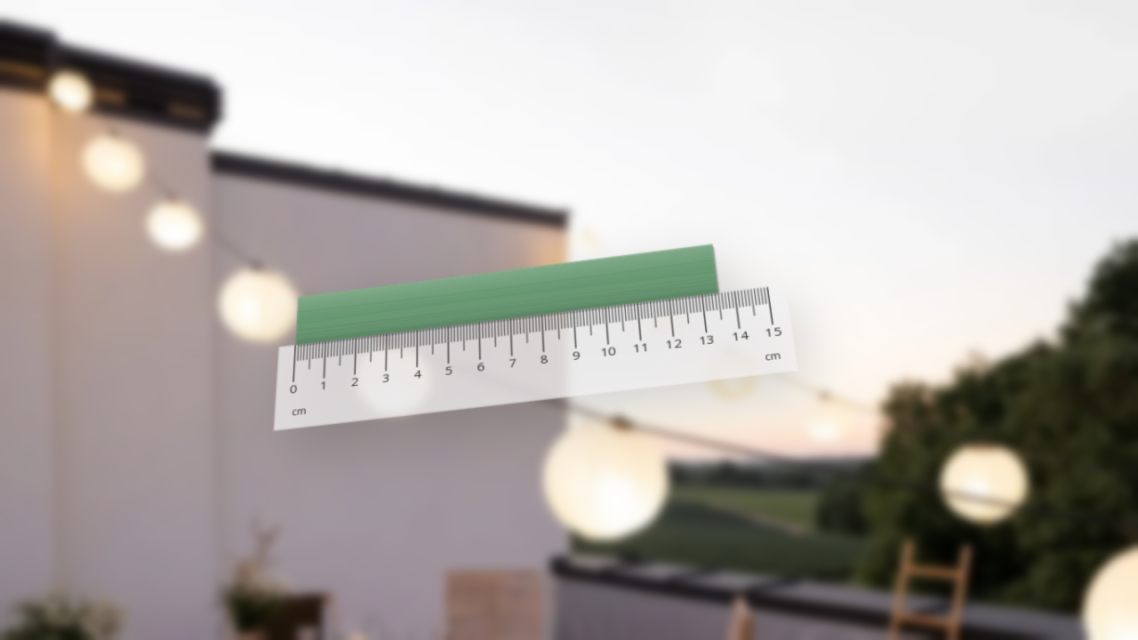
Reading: 13.5 cm
